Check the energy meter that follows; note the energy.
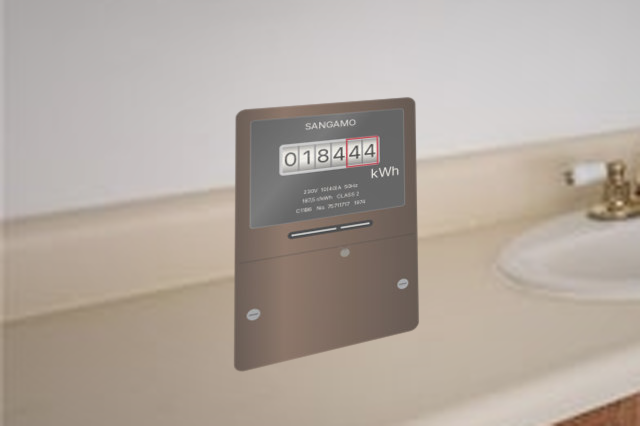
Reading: 184.44 kWh
